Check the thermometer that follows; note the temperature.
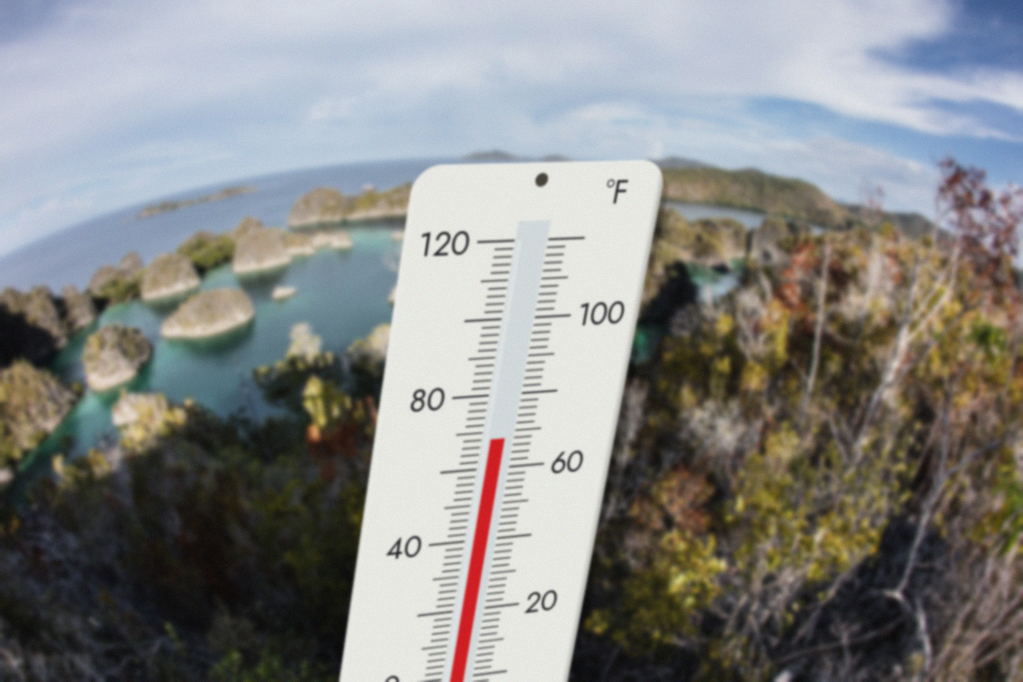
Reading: 68 °F
